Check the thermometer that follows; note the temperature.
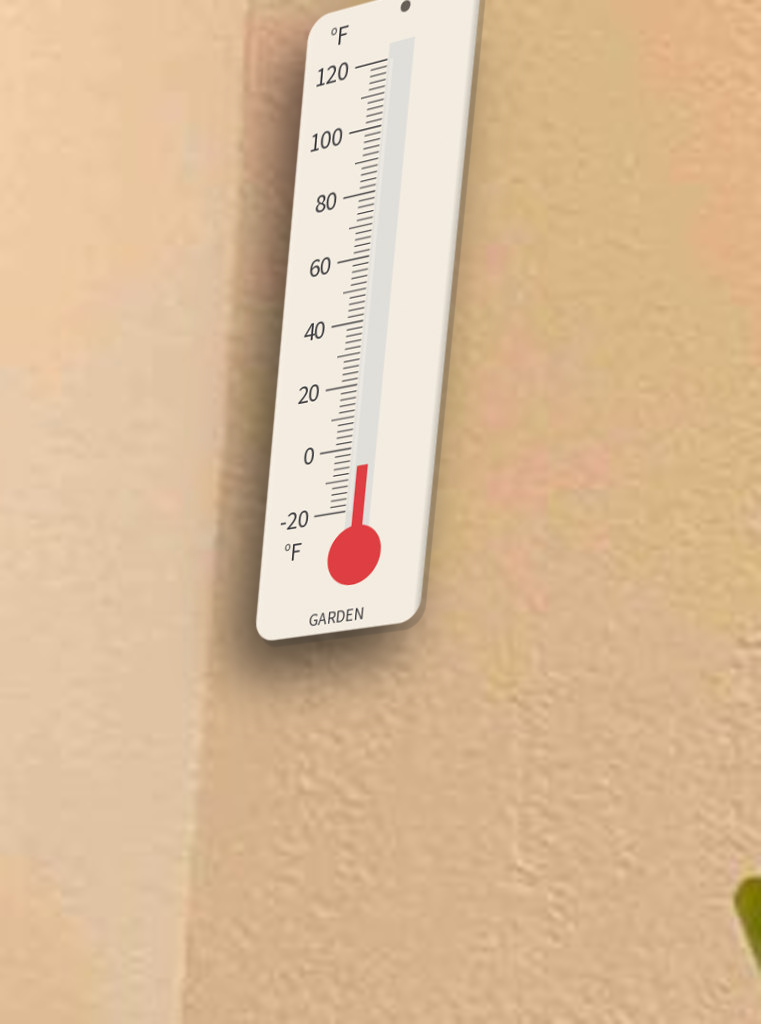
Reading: -6 °F
